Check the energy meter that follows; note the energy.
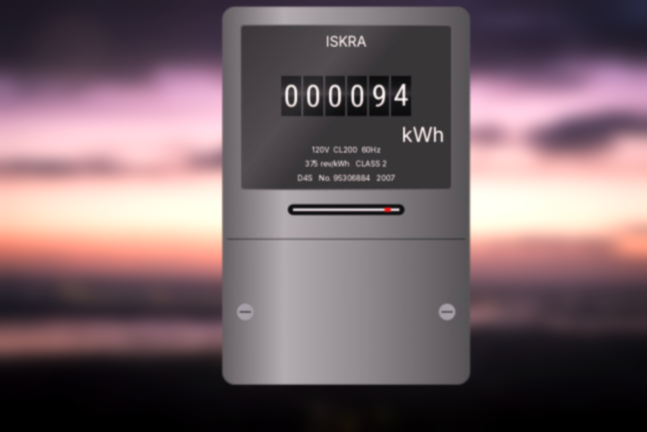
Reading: 94 kWh
